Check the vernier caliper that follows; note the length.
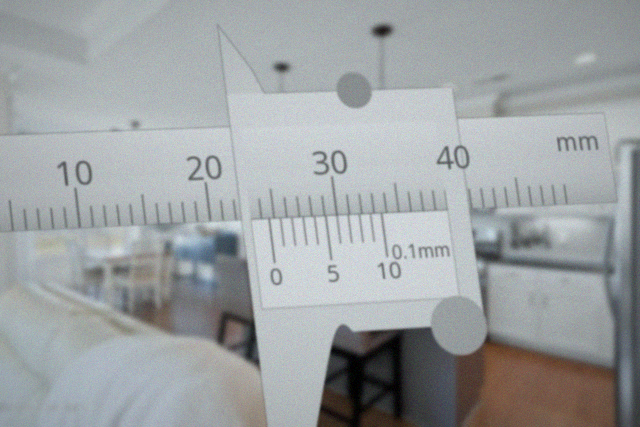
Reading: 24.6 mm
